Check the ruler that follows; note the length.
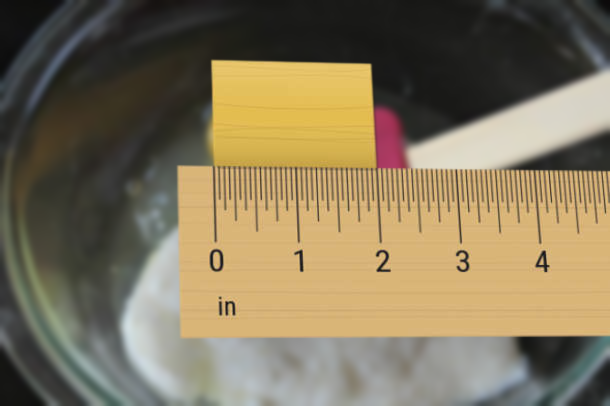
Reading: 2 in
